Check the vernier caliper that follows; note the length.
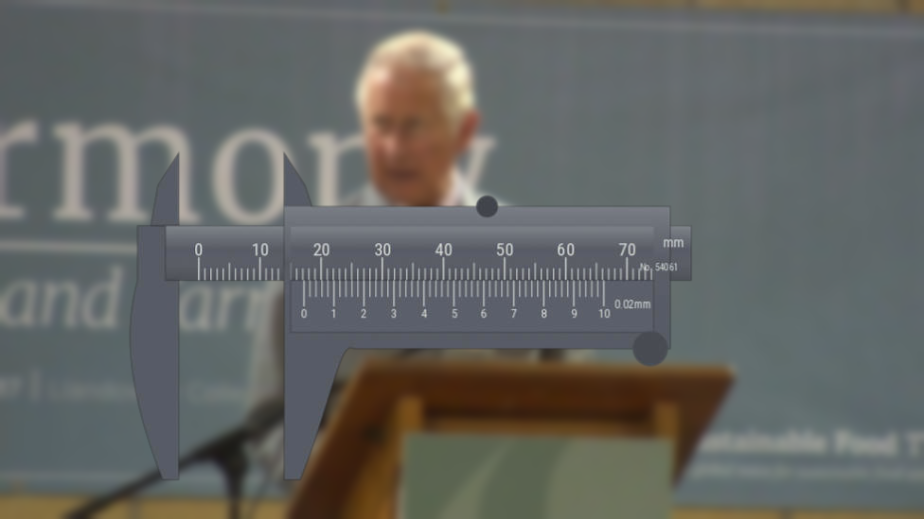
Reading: 17.2 mm
